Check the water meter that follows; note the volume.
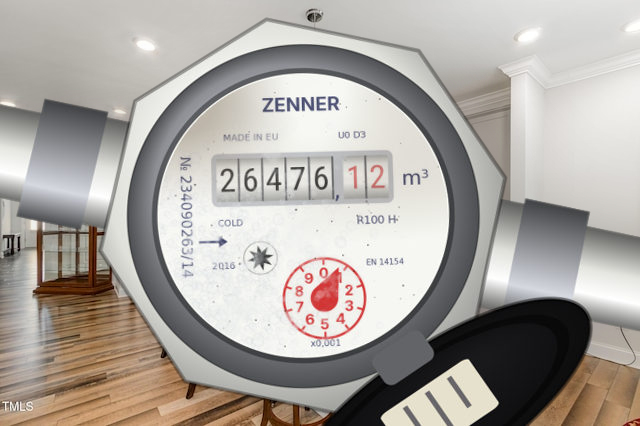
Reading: 26476.120 m³
